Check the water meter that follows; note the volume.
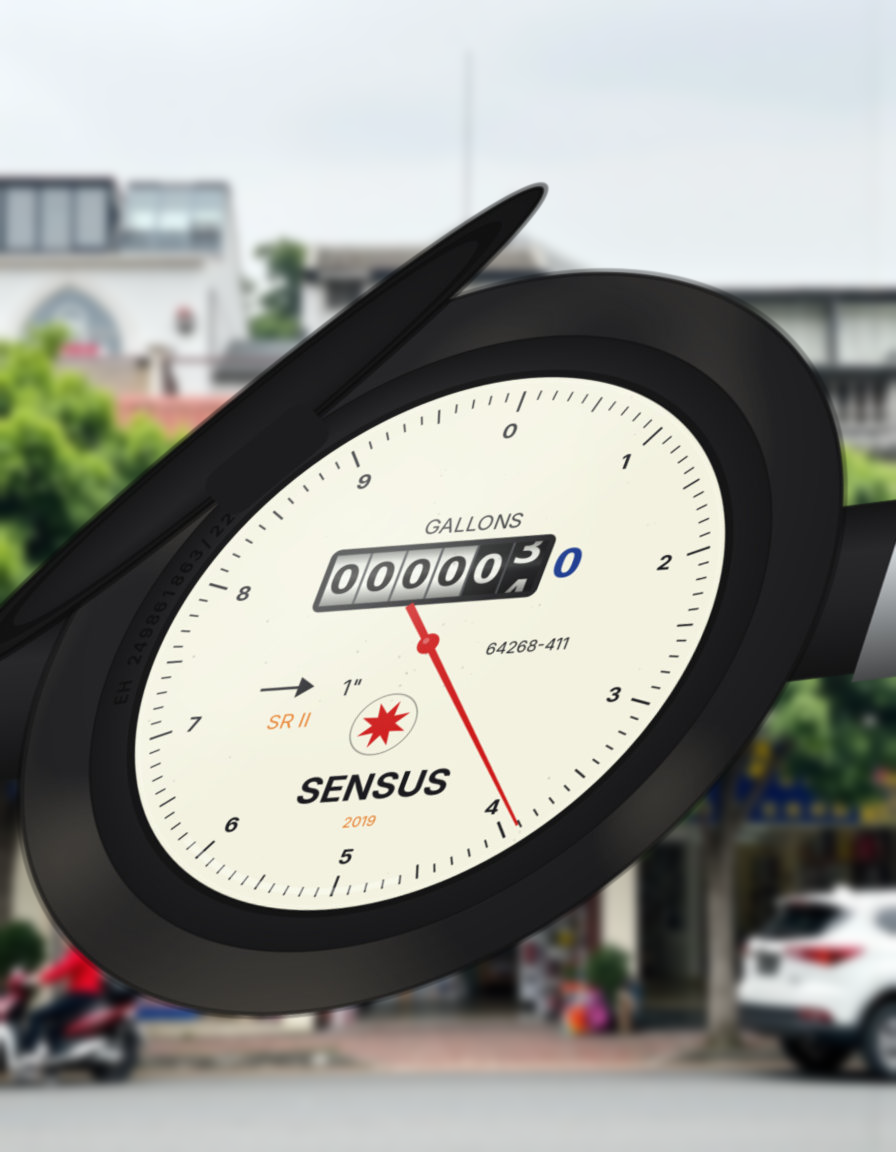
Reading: 33.9 gal
